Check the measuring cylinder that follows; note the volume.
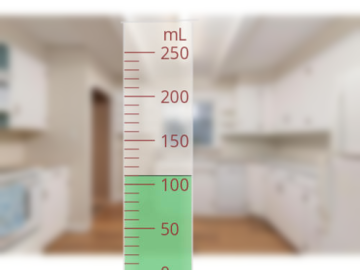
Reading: 110 mL
